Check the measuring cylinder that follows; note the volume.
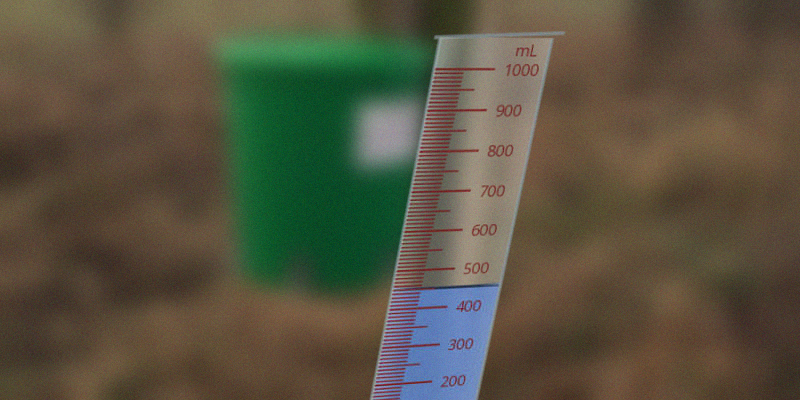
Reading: 450 mL
